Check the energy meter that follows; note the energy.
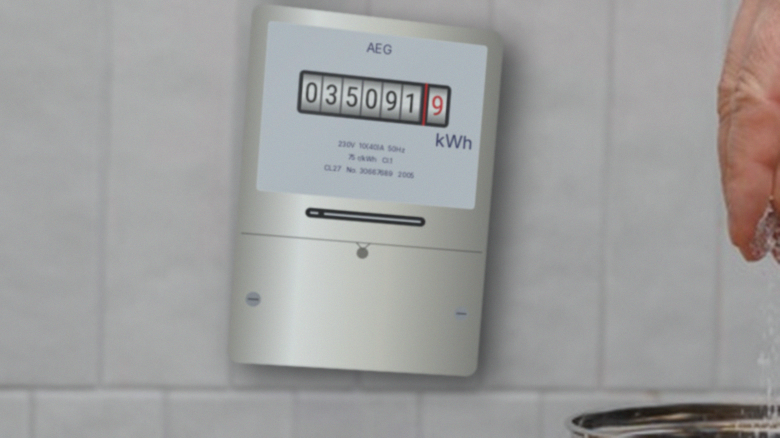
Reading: 35091.9 kWh
